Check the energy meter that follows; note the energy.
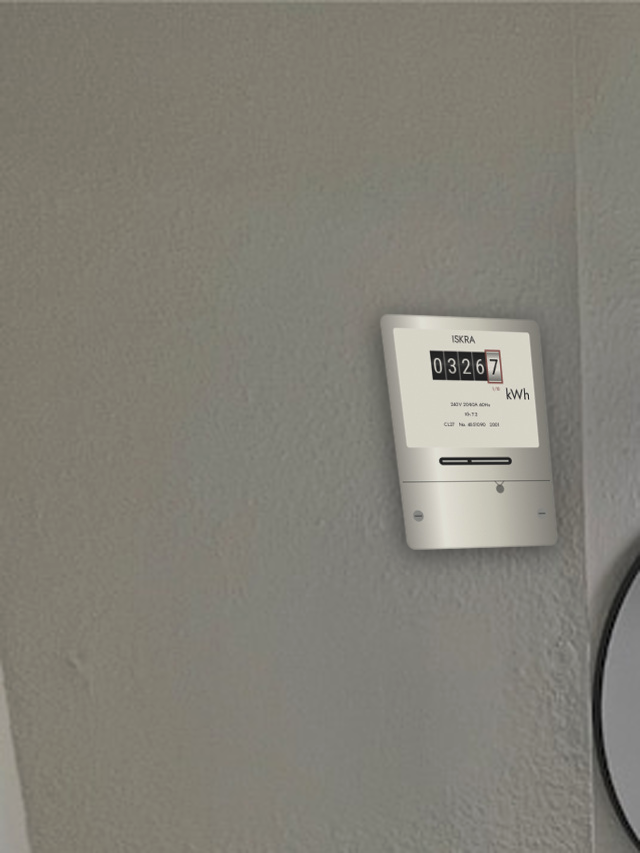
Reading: 326.7 kWh
